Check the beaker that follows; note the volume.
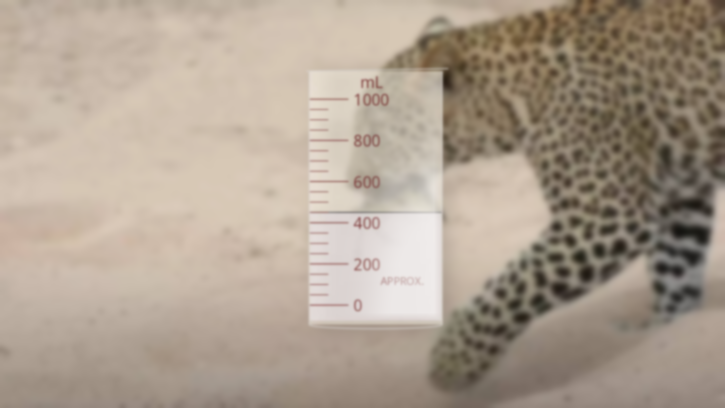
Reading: 450 mL
